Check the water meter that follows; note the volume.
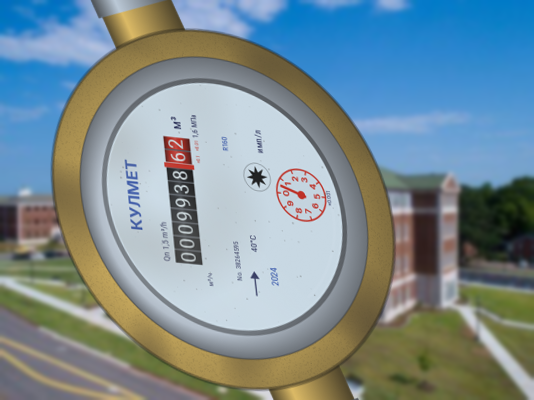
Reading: 9938.620 m³
